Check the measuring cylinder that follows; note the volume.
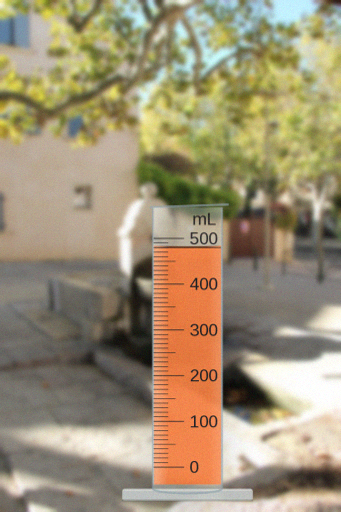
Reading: 480 mL
